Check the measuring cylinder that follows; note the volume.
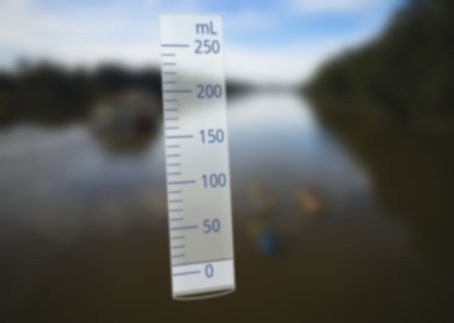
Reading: 10 mL
